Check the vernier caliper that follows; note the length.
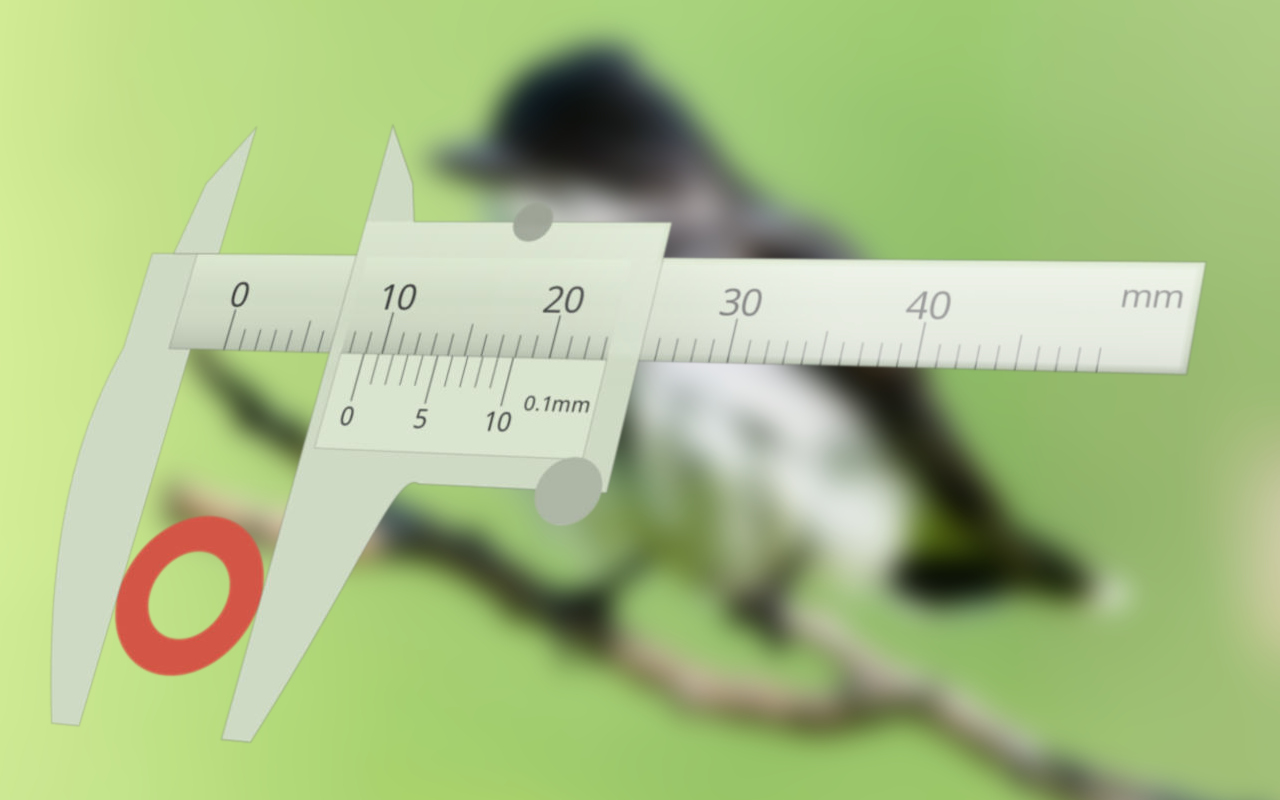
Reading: 8.9 mm
